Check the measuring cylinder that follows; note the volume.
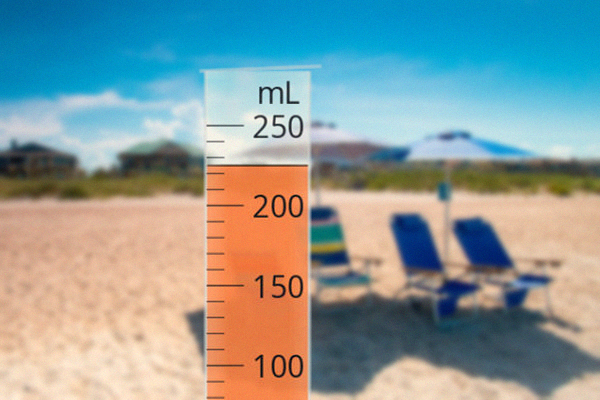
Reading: 225 mL
